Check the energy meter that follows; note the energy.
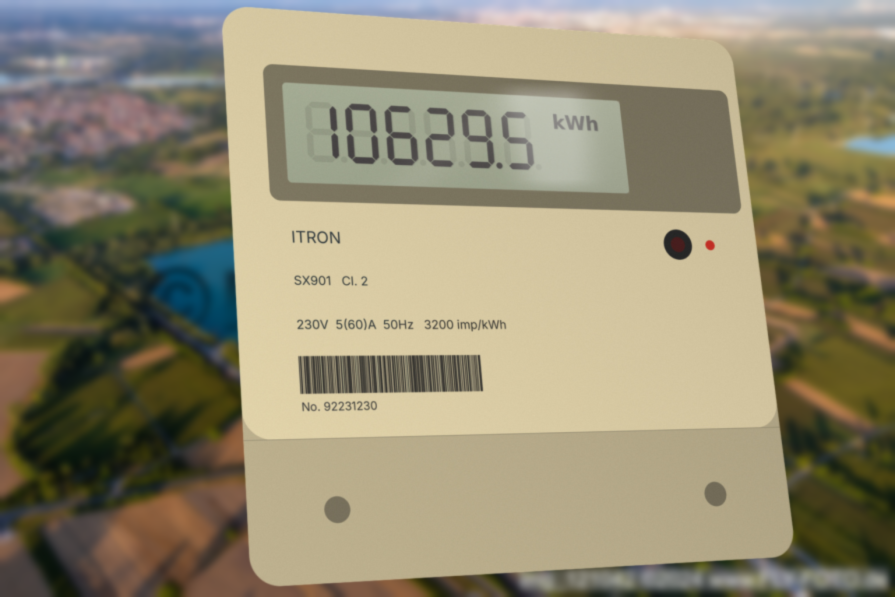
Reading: 10629.5 kWh
